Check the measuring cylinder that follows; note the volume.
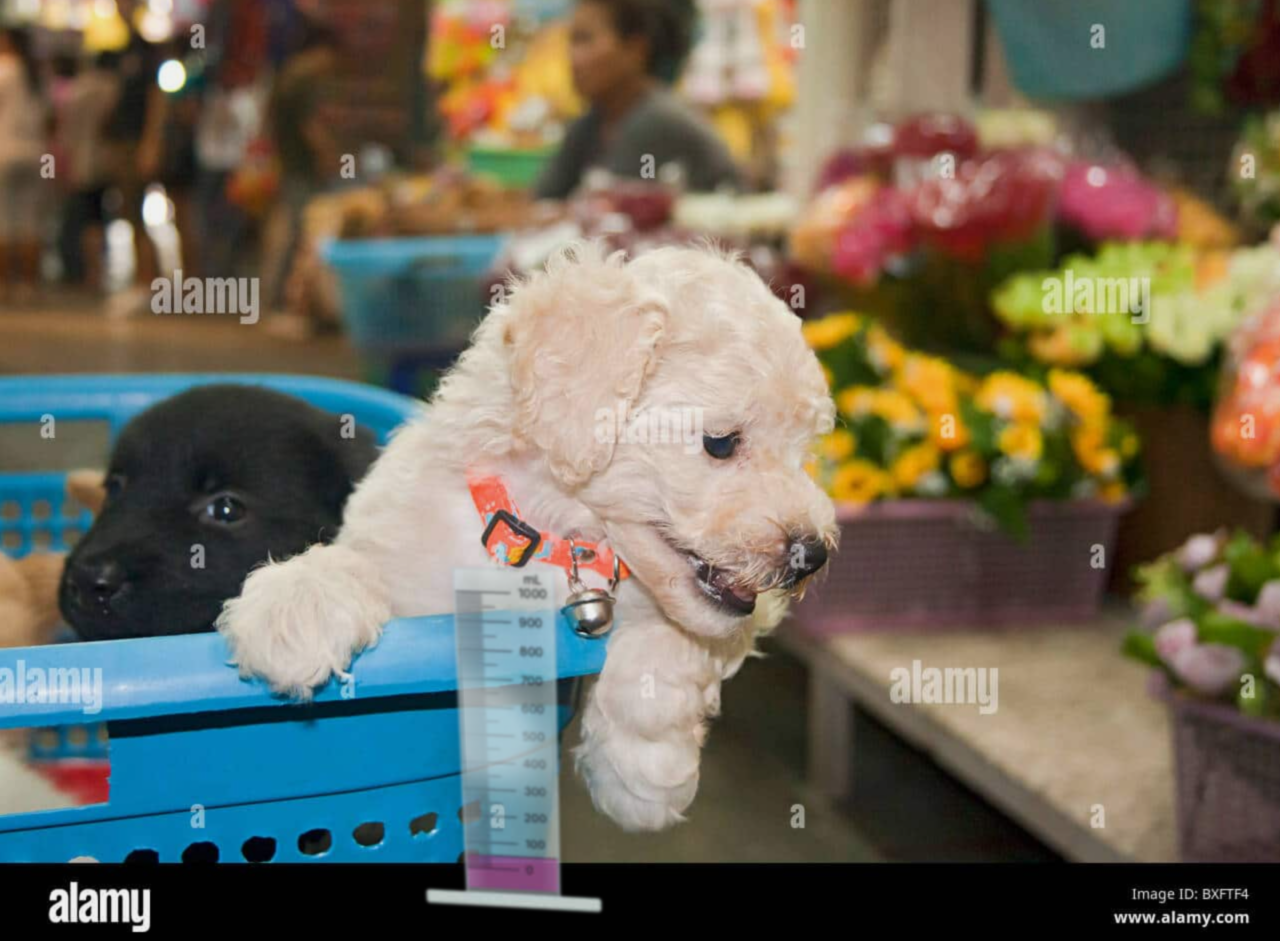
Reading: 50 mL
